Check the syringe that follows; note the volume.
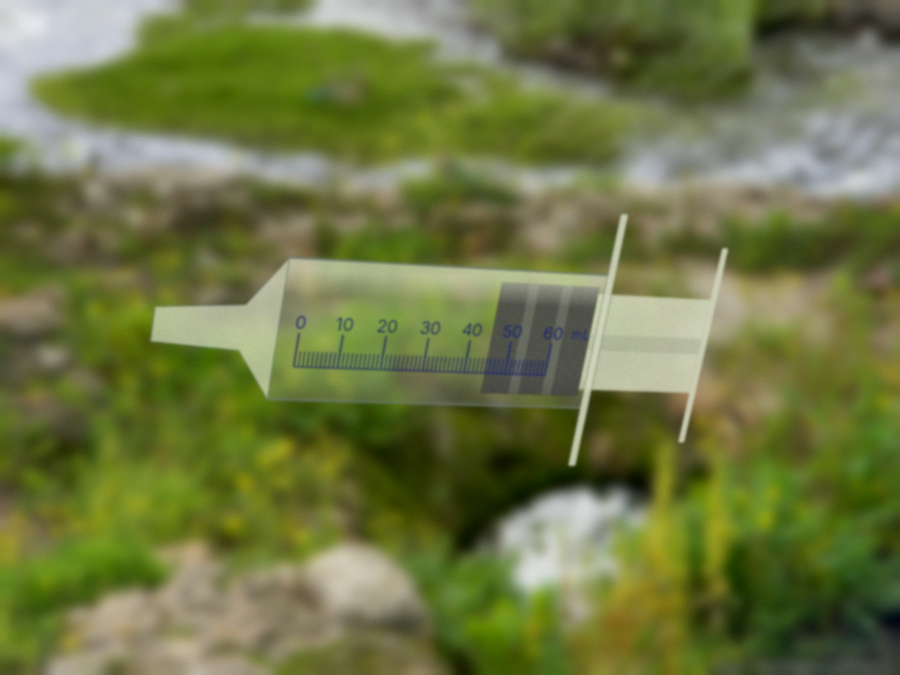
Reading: 45 mL
